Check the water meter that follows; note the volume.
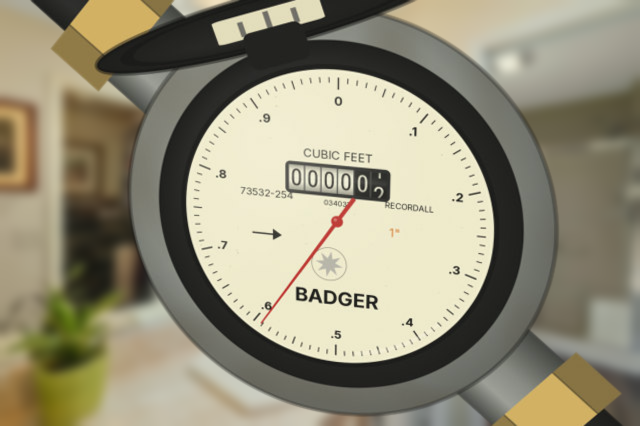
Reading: 1.59 ft³
